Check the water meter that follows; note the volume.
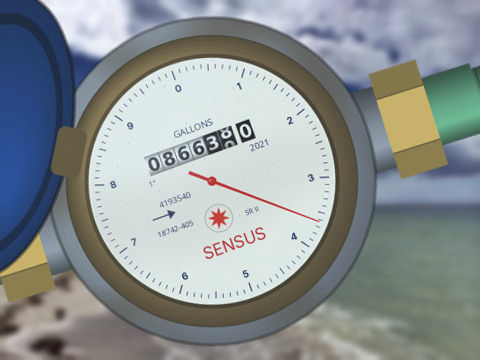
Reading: 866383.6 gal
